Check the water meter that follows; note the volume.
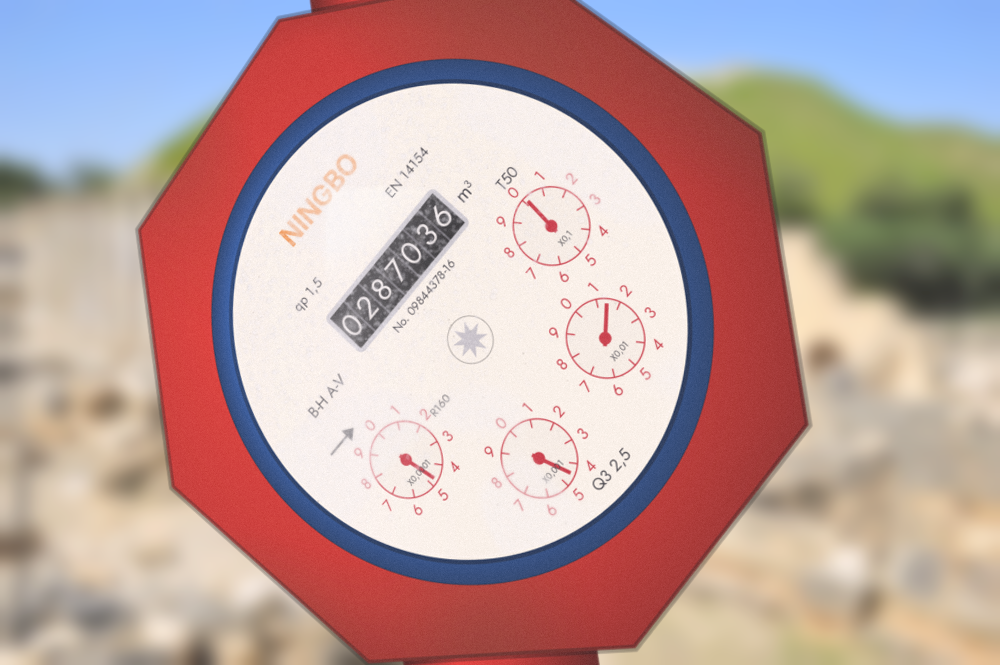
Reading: 287036.0144 m³
